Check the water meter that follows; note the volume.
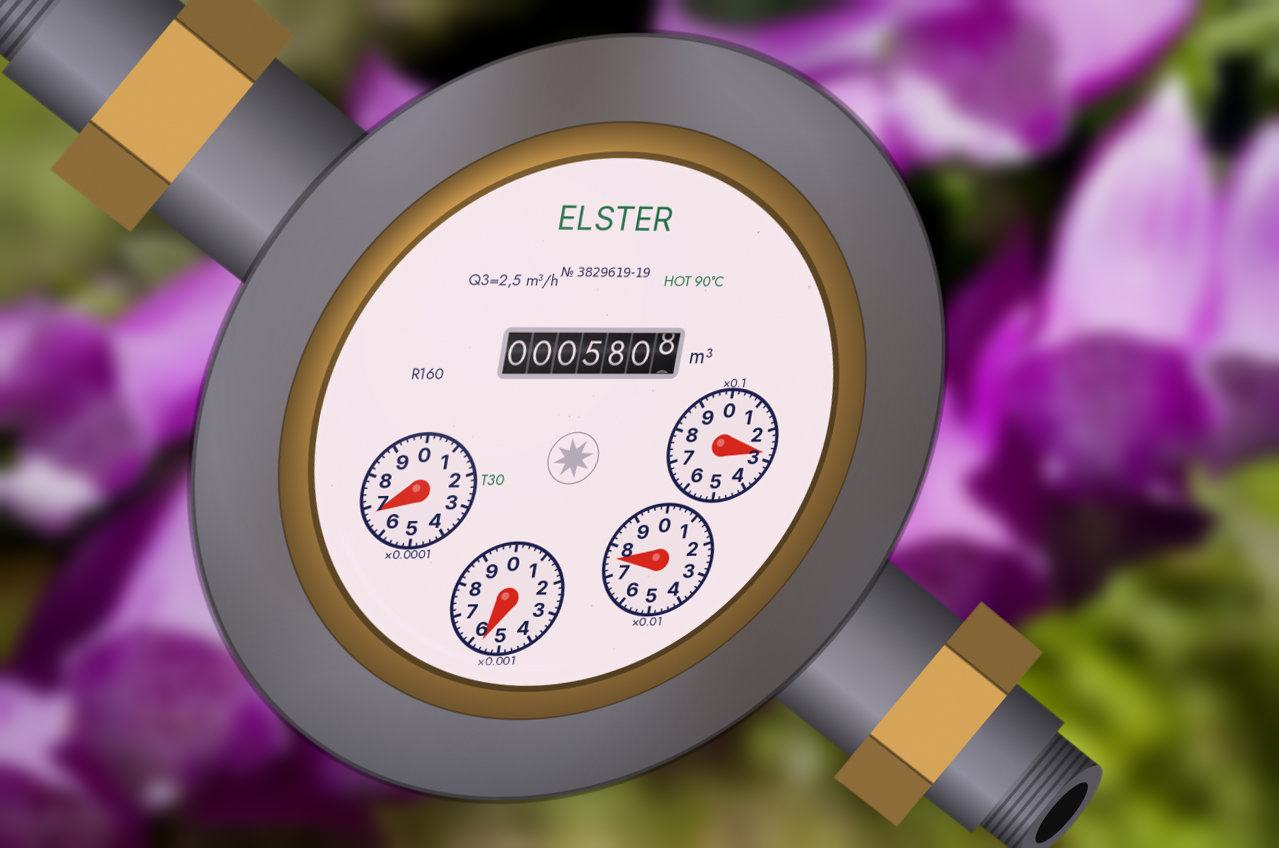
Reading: 5808.2756 m³
